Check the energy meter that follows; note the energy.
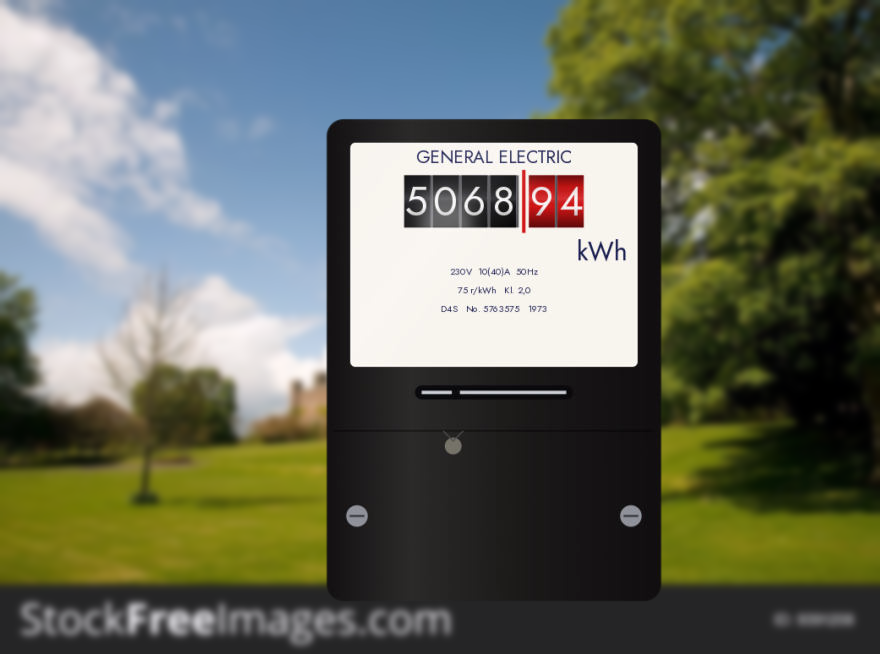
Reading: 5068.94 kWh
